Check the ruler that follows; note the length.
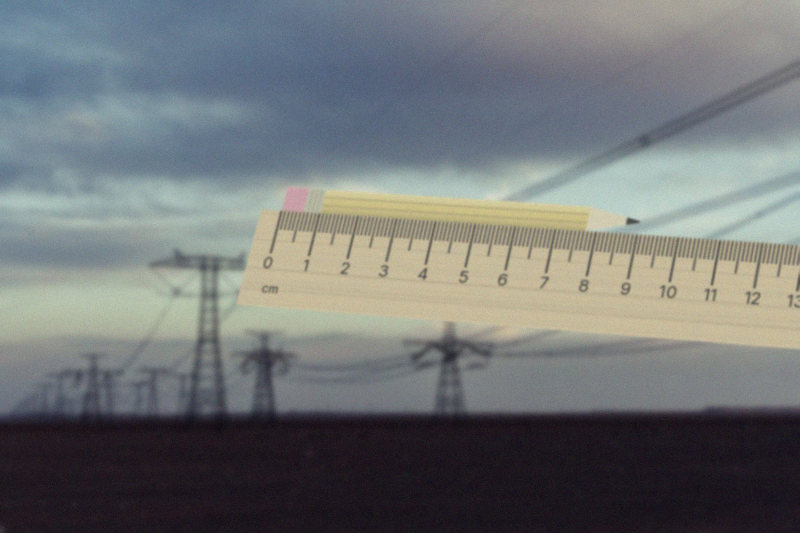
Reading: 9 cm
